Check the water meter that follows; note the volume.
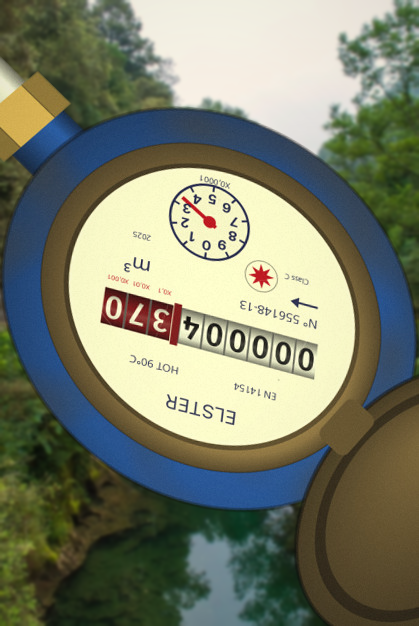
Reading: 4.3703 m³
